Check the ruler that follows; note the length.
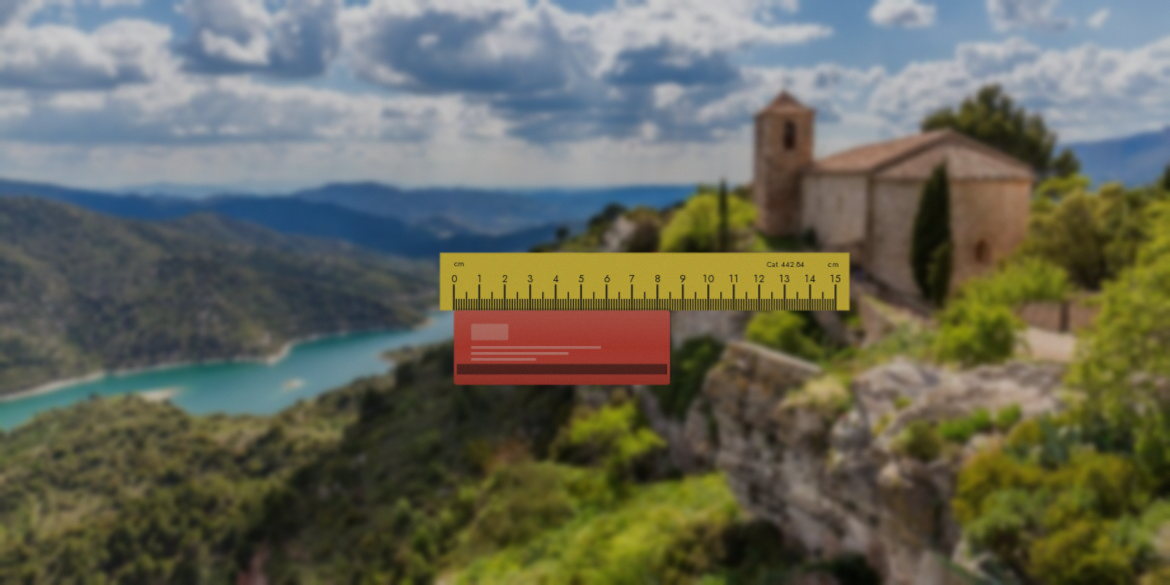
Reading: 8.5 cm
